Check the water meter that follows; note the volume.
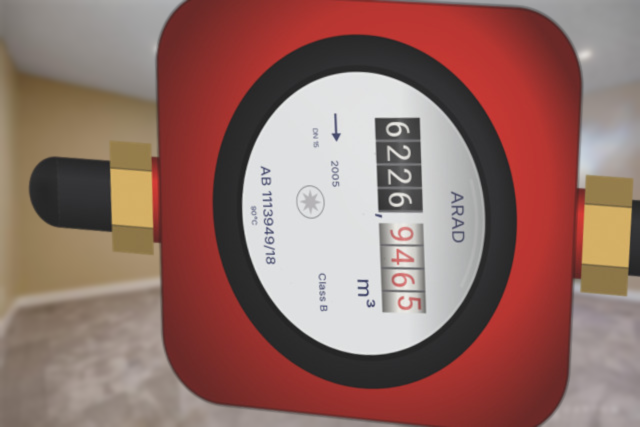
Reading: 6226.9465 m³
